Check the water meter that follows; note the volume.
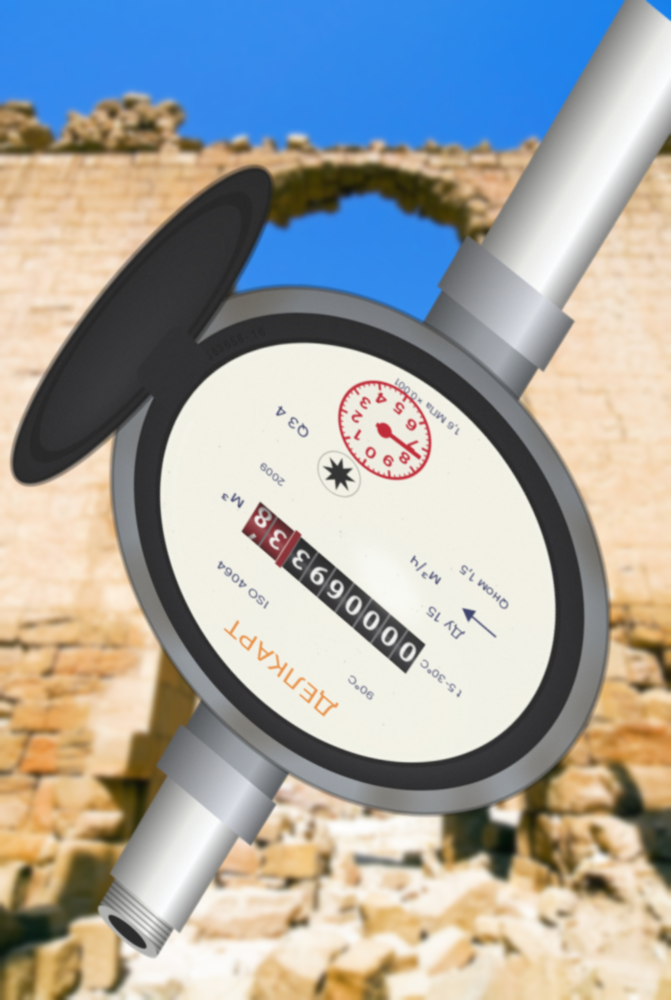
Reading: 693.377 m³
